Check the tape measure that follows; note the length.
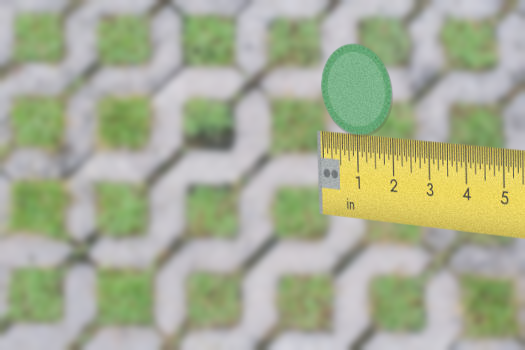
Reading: 2 in
